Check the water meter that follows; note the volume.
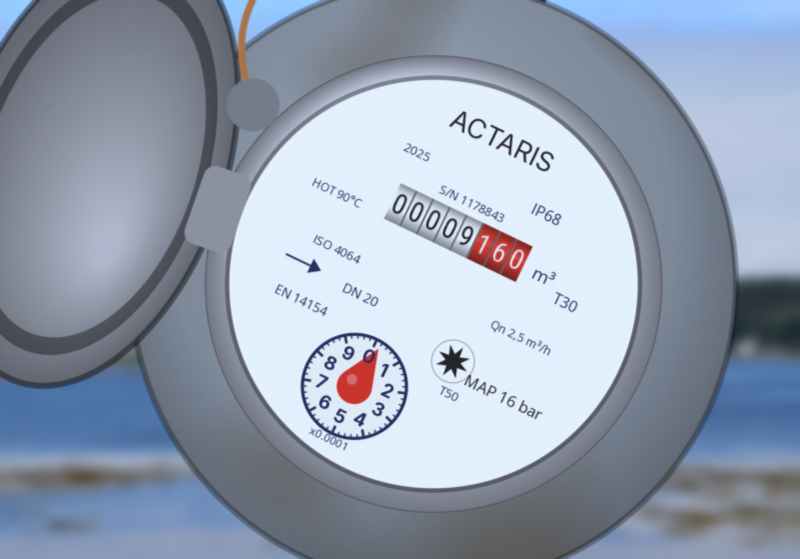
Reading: 9.1600 m³
